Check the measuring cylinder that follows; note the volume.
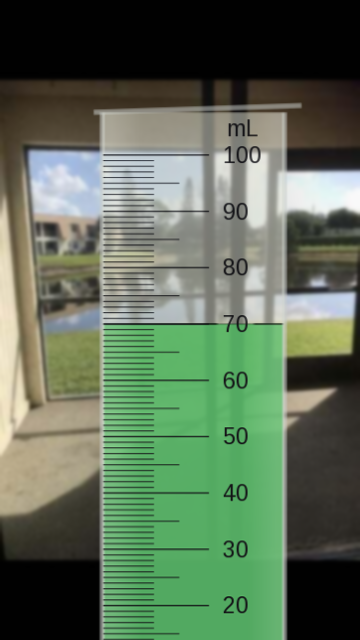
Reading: 70 mL
